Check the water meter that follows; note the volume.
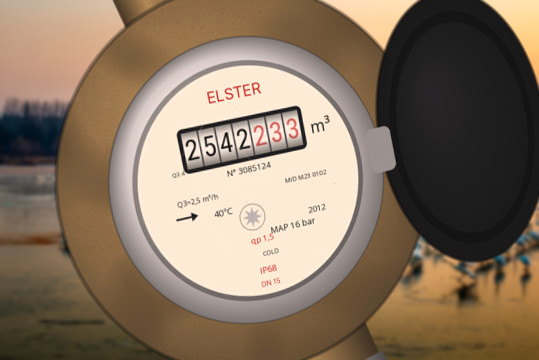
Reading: 2542.233 m³
